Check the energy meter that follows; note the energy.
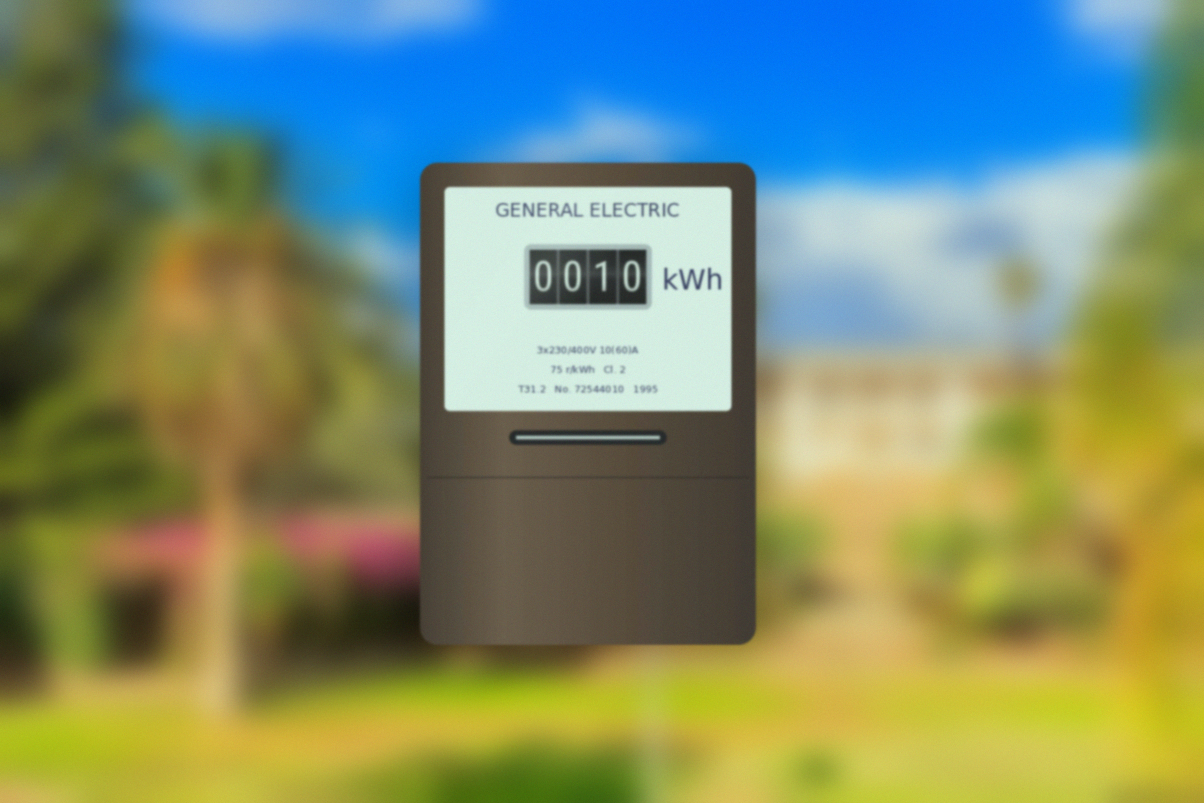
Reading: 10 kWh
